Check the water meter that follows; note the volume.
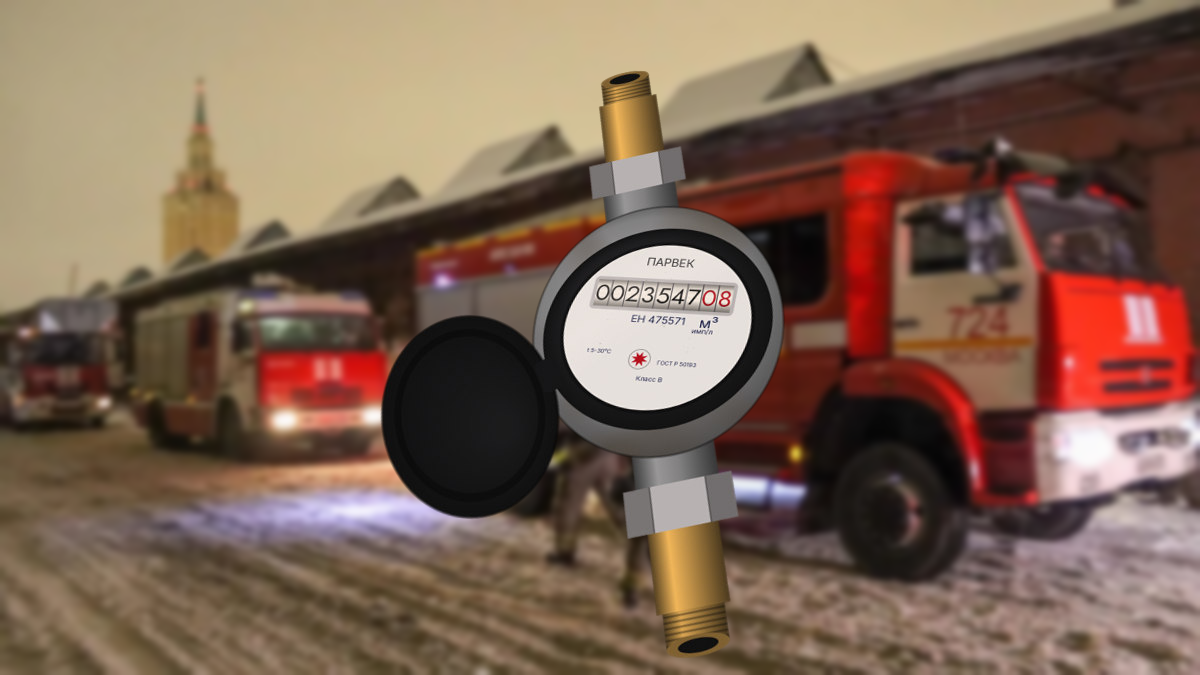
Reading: 23547.08 m³
